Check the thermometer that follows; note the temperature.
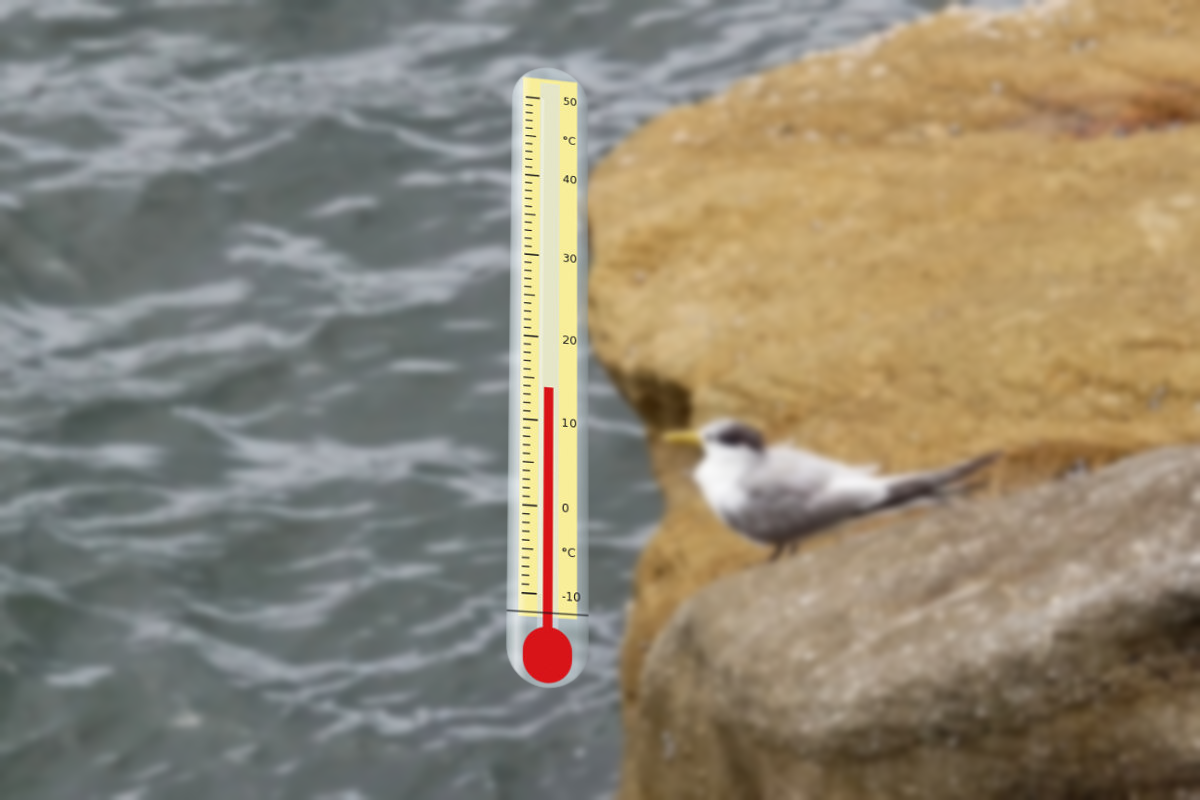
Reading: 14 °C
